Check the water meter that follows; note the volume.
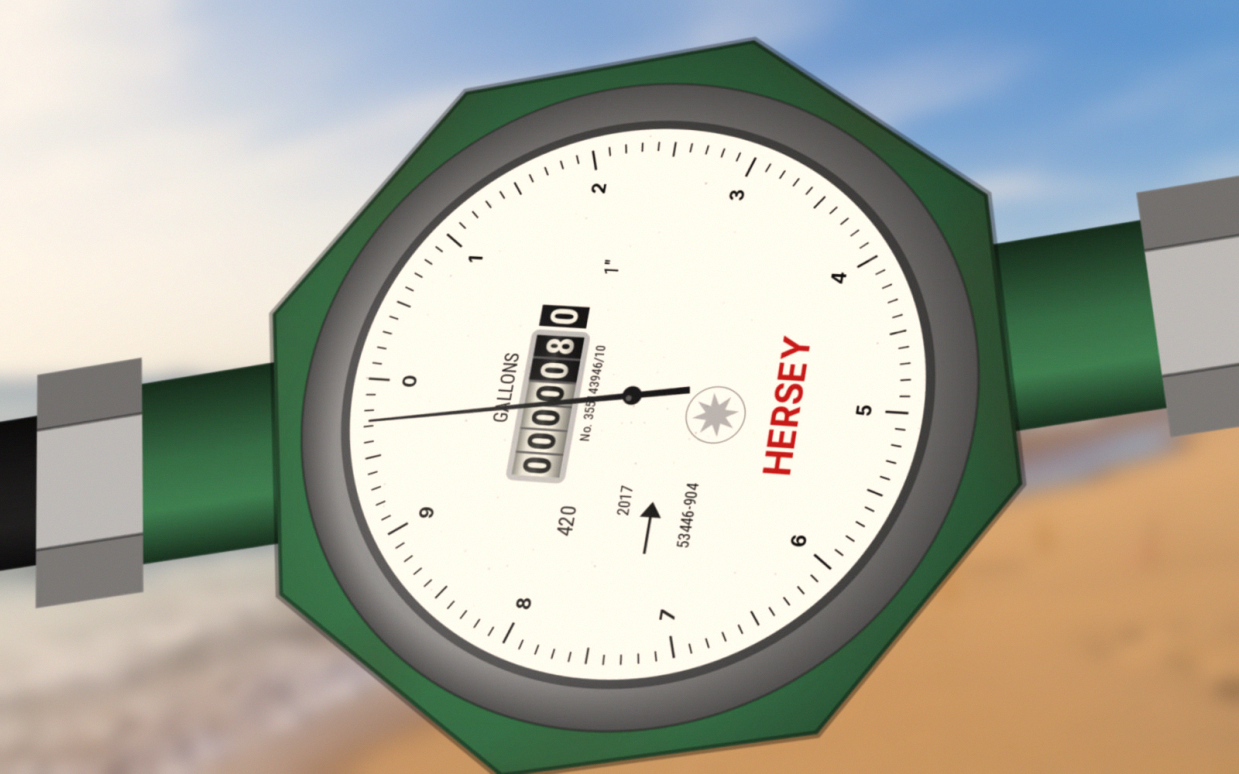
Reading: 79.7 gal
